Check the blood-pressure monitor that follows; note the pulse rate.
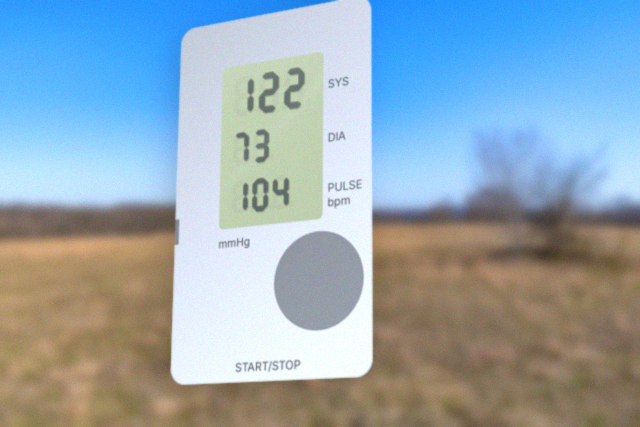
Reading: 104 bpm
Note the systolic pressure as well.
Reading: 122 mmHg
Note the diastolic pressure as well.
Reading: 73 mmHg
